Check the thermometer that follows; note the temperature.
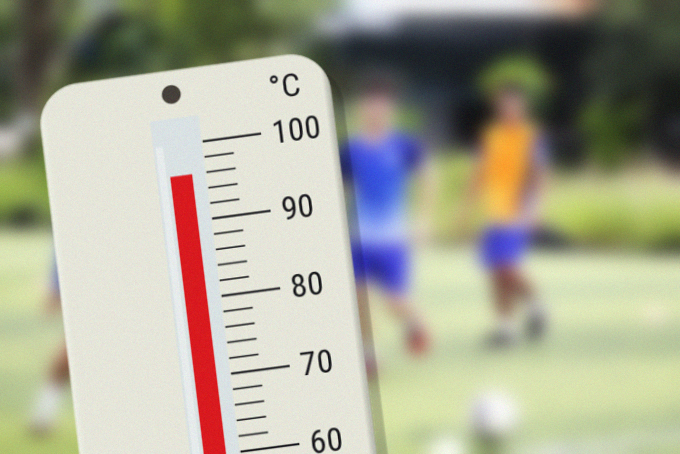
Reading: 96 °C
